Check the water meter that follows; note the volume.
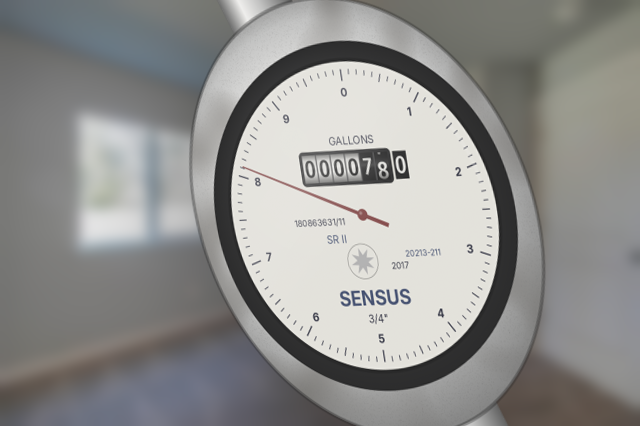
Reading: 778.1 gal
